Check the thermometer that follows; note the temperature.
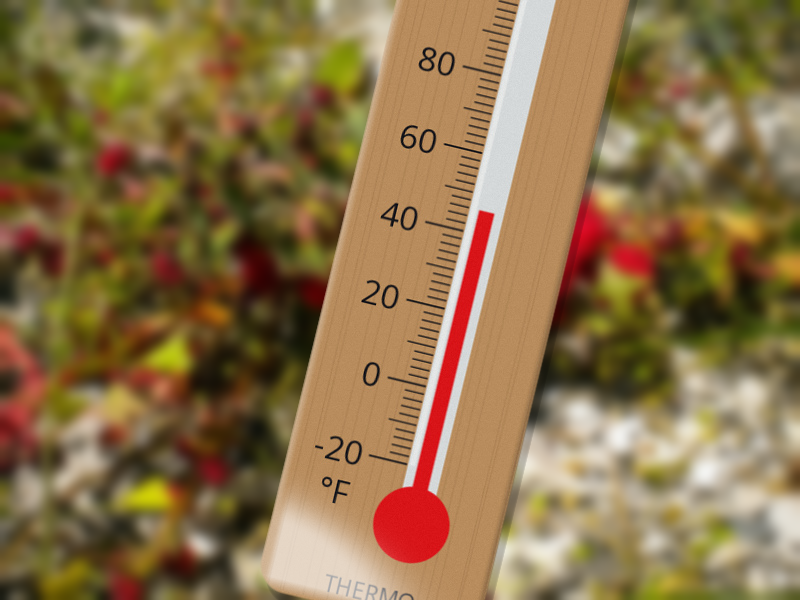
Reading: 46 °F
